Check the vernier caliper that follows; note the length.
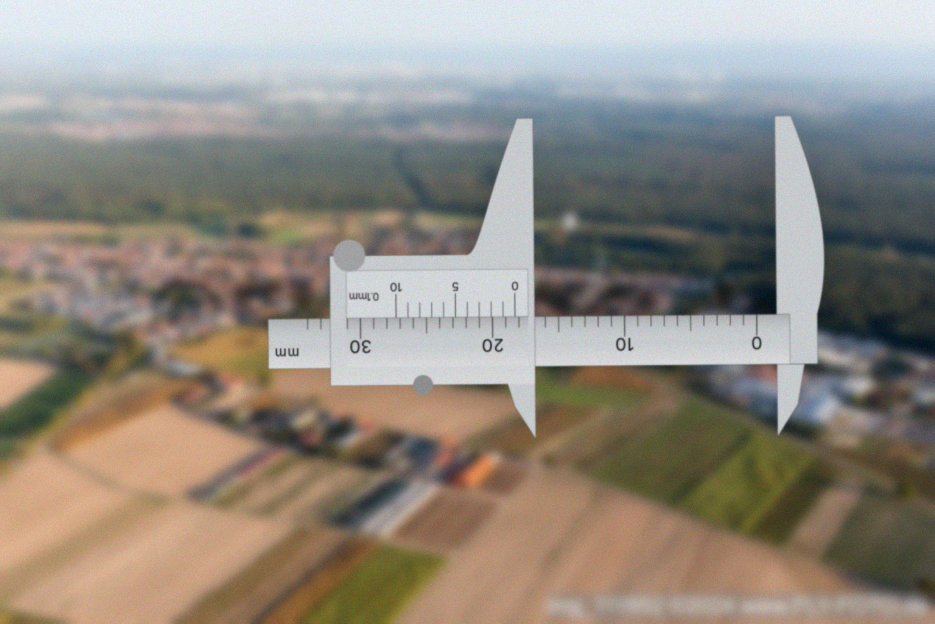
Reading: 18.3 mm
